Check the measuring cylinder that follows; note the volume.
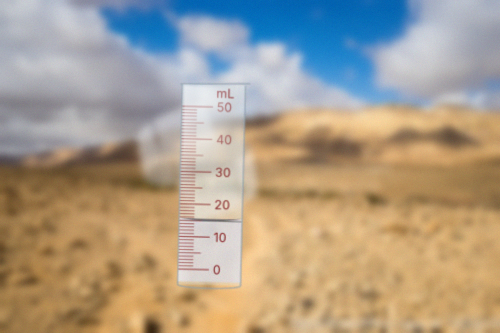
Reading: 15 mL
